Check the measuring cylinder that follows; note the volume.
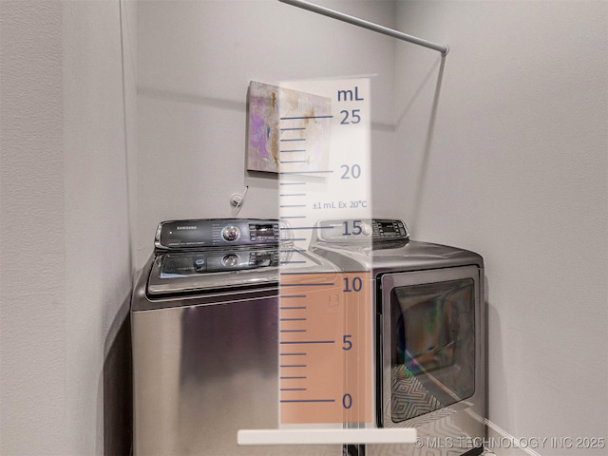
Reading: 11 mL
